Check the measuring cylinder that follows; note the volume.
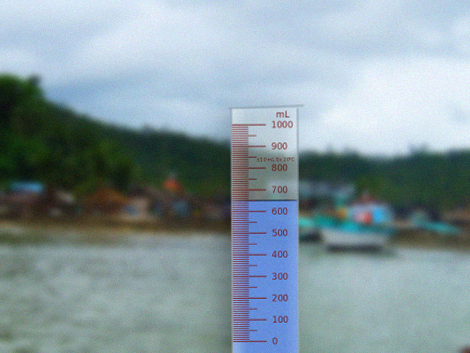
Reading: 650 mL
